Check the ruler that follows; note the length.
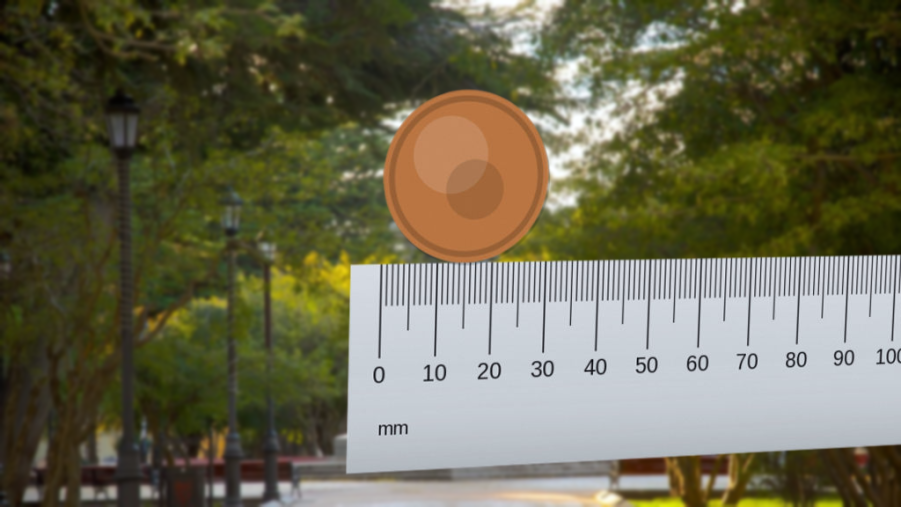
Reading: 30 mm
